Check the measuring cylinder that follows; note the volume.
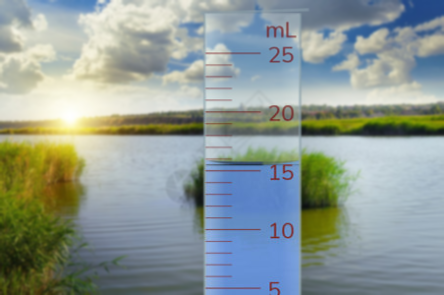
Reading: 15.5 mL
